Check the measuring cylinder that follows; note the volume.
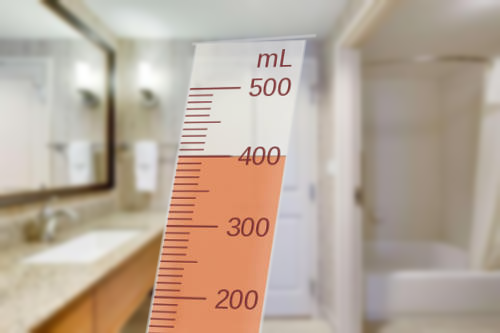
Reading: 400 mL
